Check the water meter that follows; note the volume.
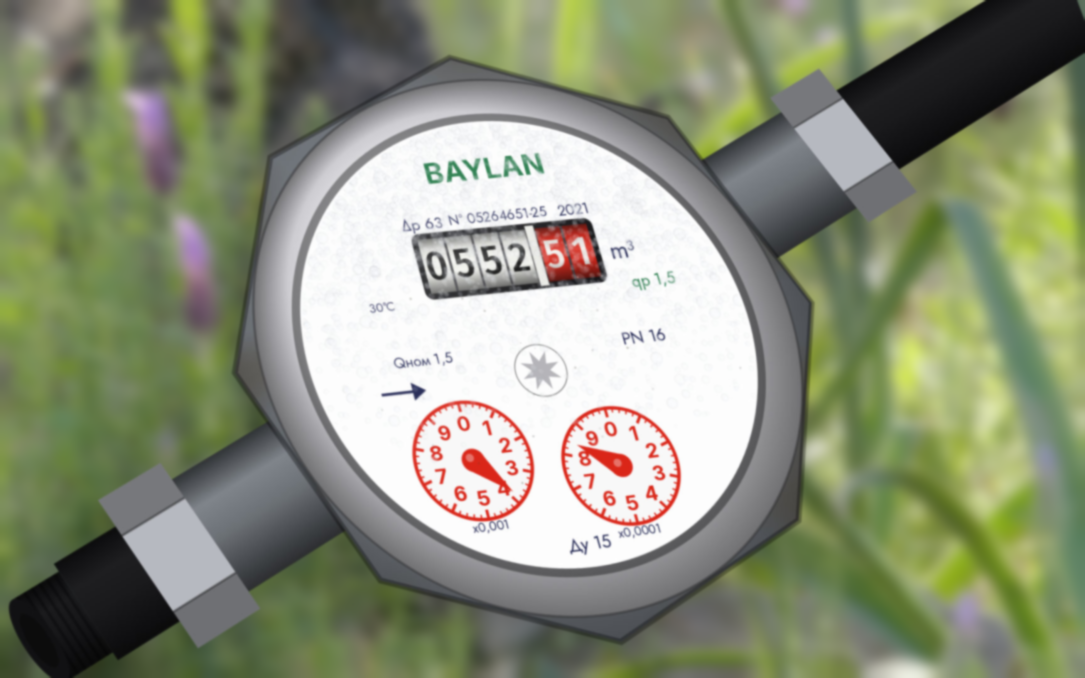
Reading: 552.5138 m³
